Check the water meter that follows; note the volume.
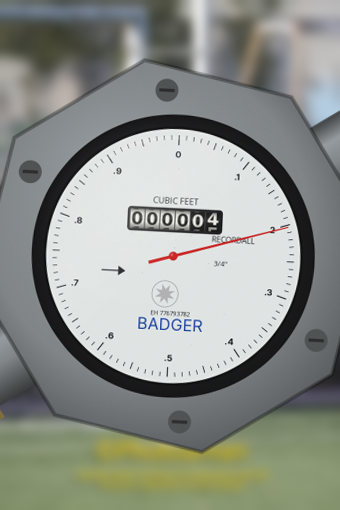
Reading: 4.20 ft³
